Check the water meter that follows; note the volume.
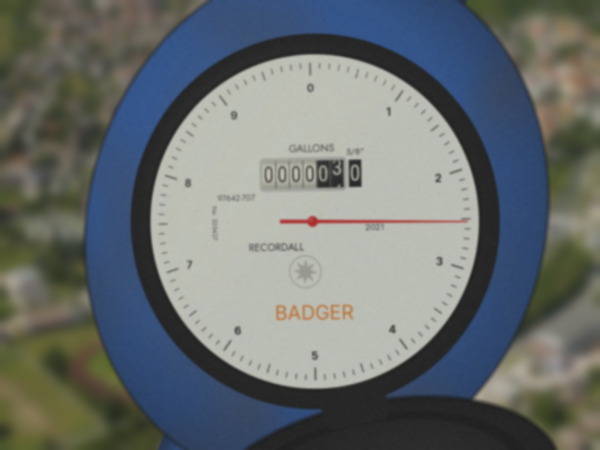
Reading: 32.5 gal
